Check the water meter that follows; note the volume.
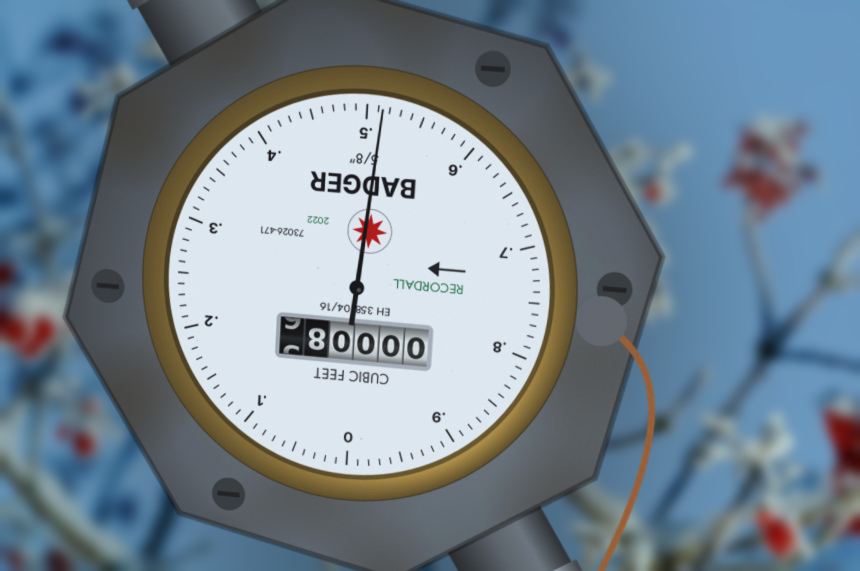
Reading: 85.51 ft³
